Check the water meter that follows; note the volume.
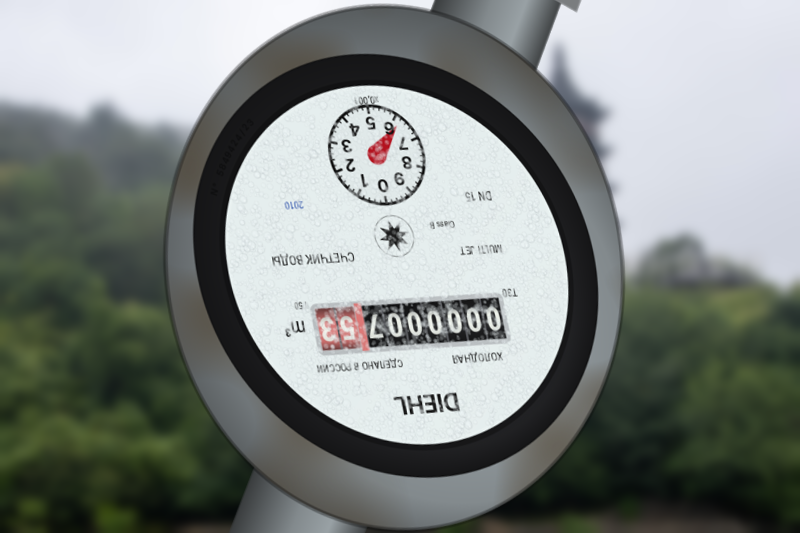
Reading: 7.536 m³
